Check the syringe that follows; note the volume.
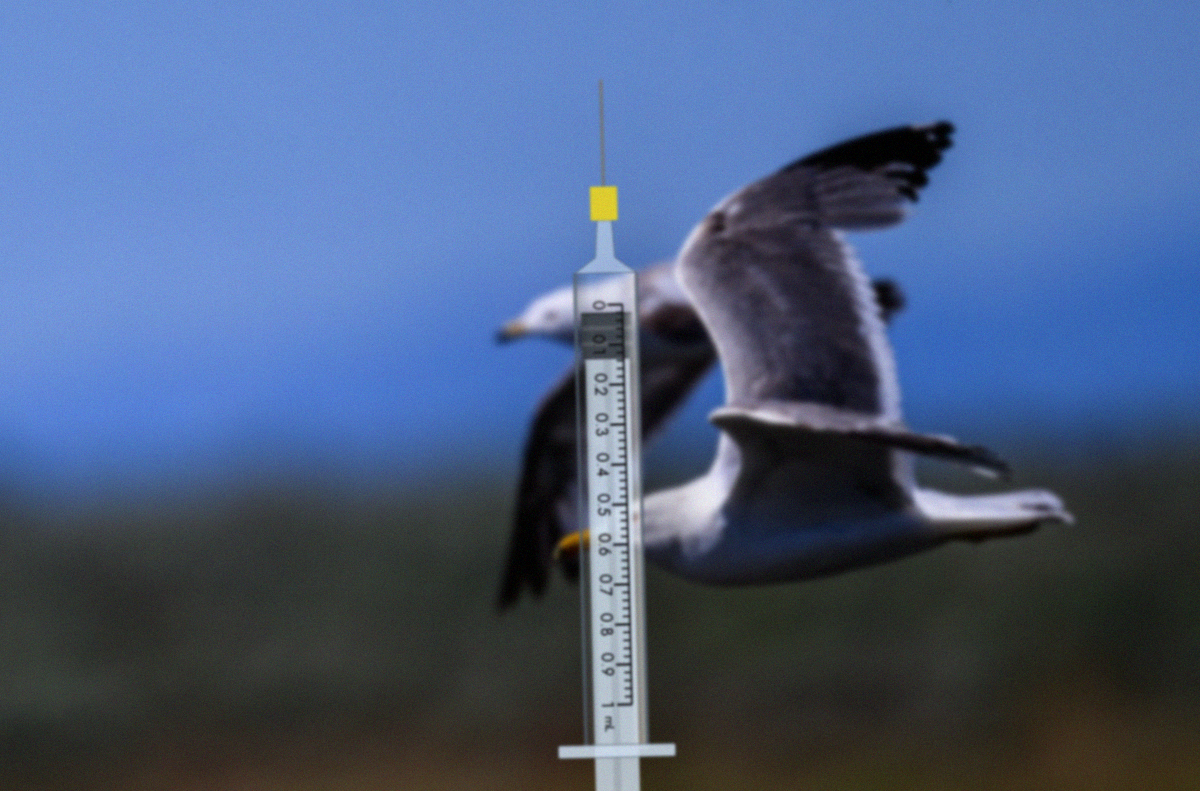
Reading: 0.02 mL
